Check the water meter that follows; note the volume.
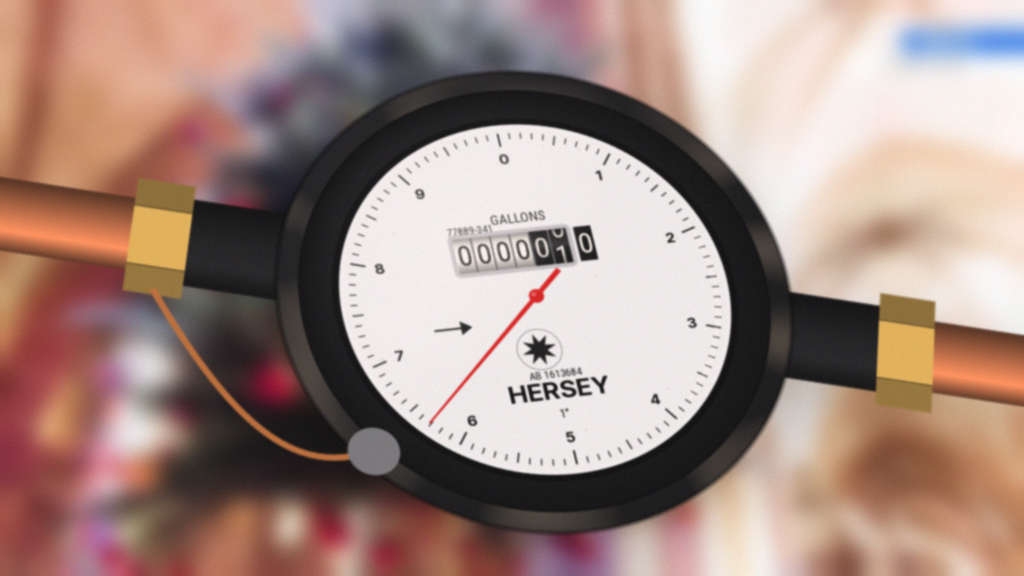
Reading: 6.3 gal
